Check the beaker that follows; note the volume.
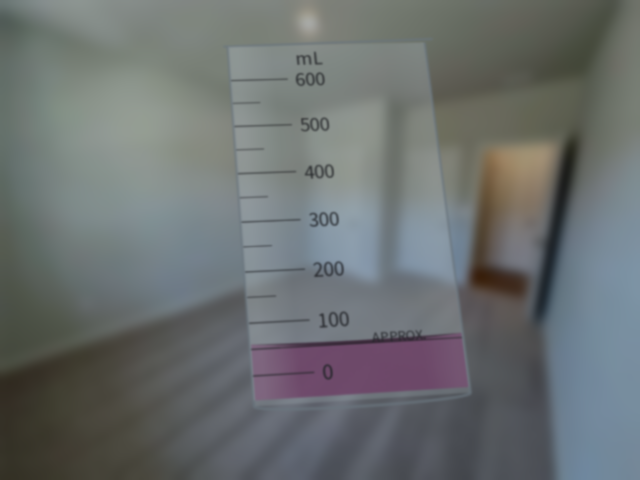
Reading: 50 mL
